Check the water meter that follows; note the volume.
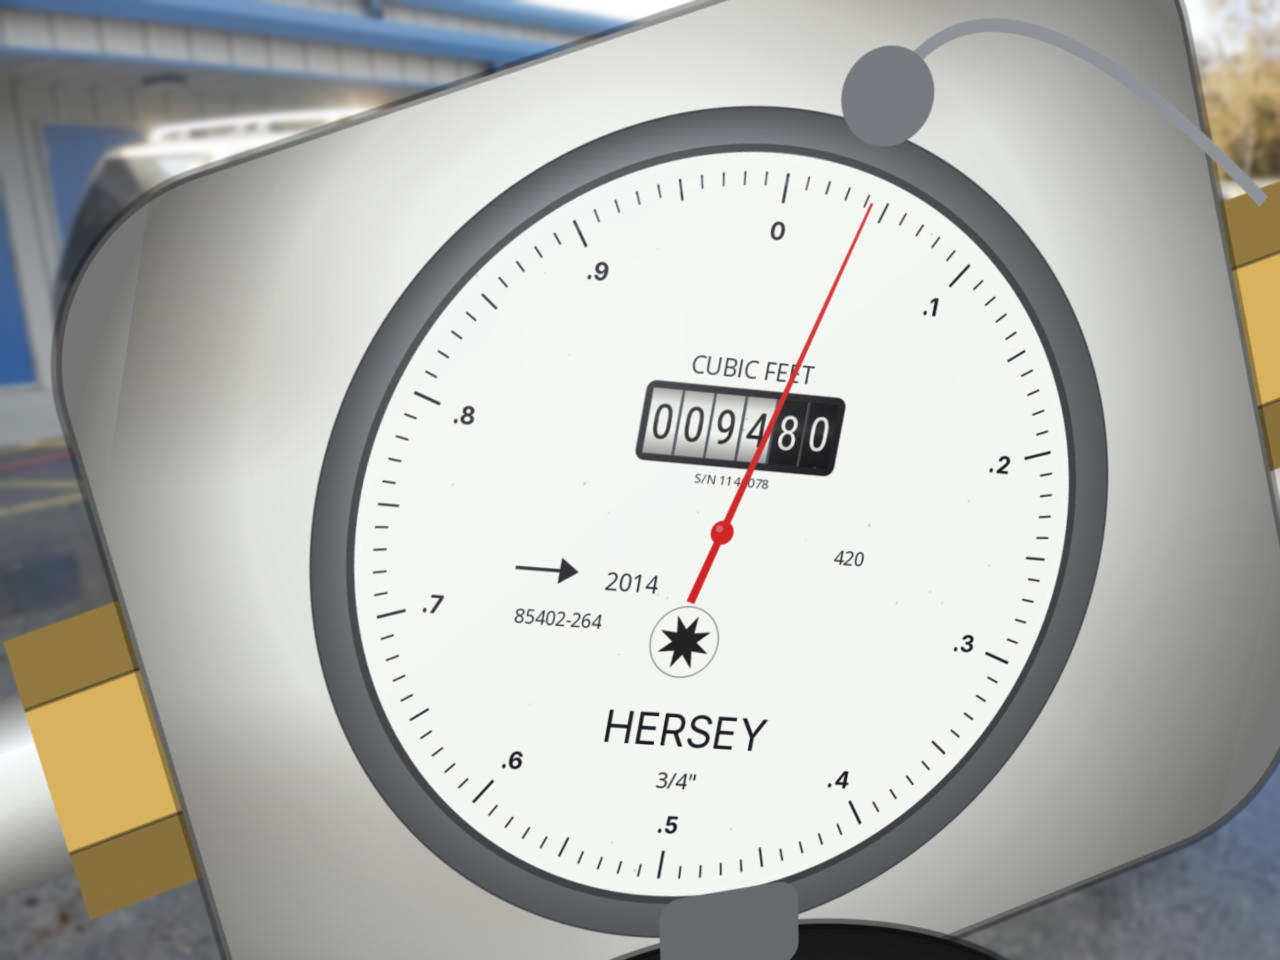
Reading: 9480.04 ft³
